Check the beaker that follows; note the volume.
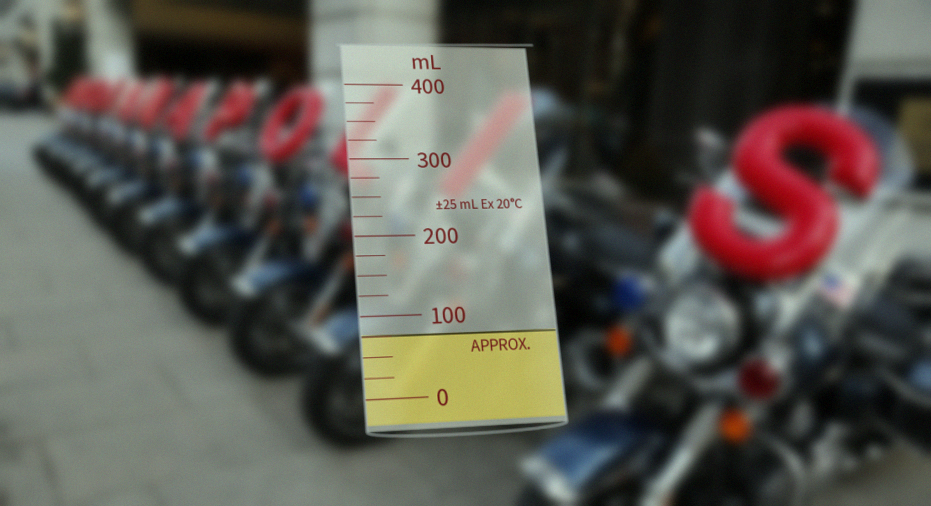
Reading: 75 mL
